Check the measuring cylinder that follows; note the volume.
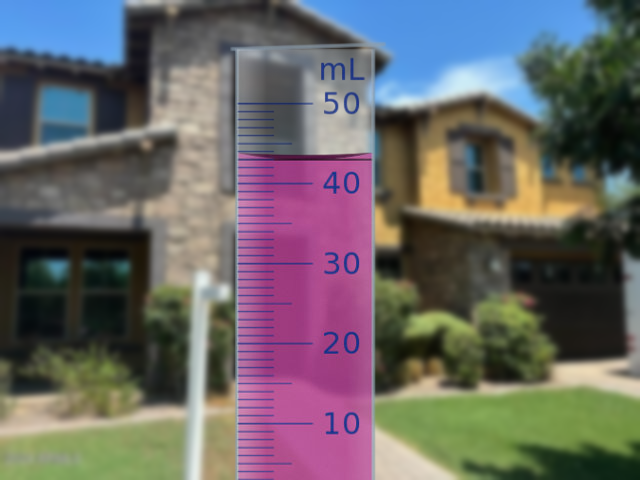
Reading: 43 mL
